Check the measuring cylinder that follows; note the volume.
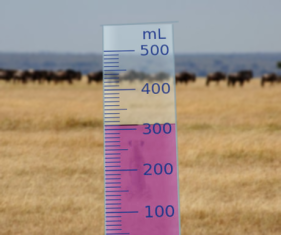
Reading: 310 mL
